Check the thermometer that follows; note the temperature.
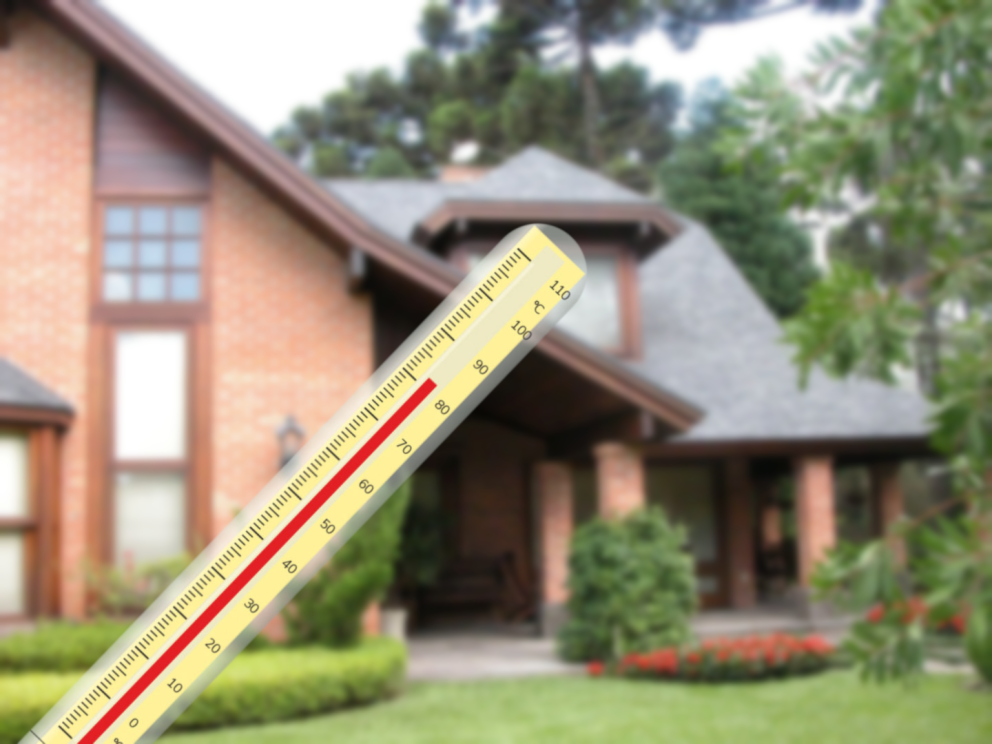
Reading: 82 °C
